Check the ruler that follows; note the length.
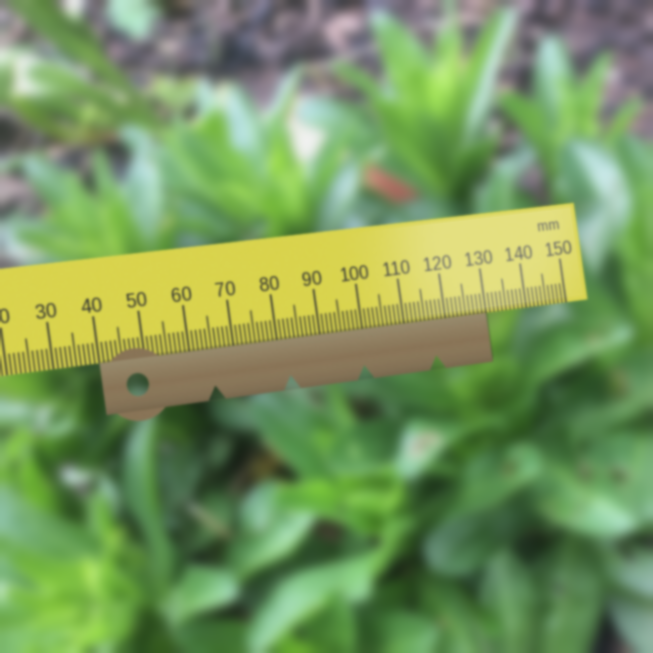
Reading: 90 mm
